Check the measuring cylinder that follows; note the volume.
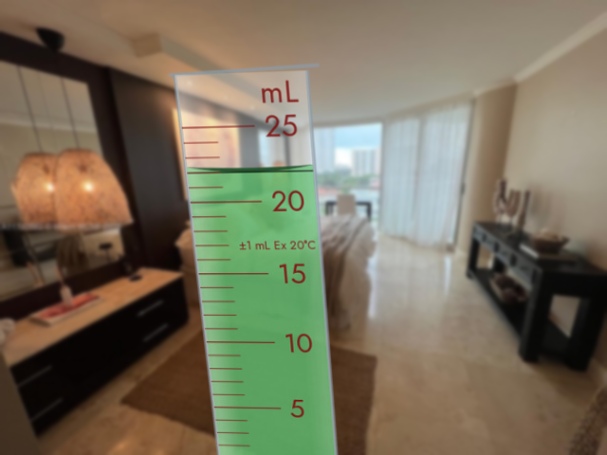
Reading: 22 mL
